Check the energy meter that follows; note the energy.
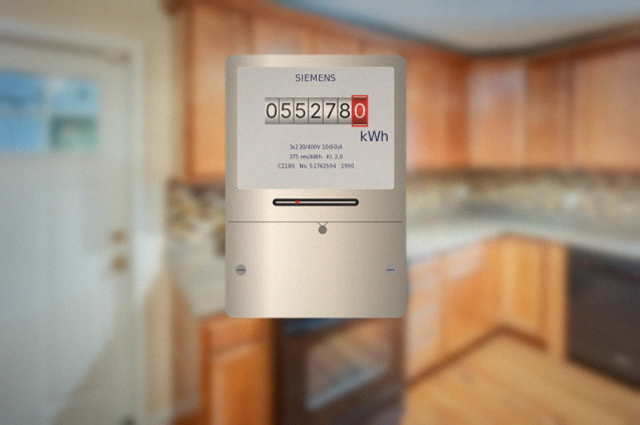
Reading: 55278.0 kWh
